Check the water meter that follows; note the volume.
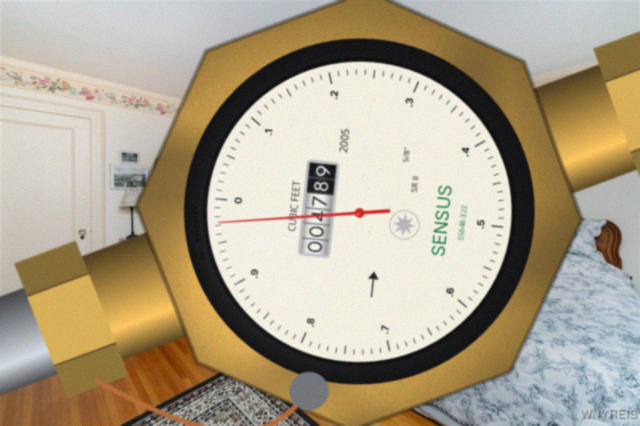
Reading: 4788.97 ft³
